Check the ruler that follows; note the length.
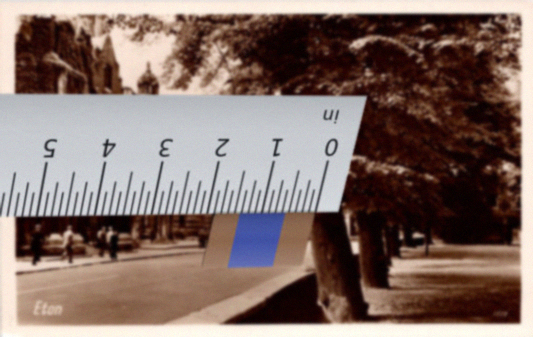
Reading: 1.875 in
